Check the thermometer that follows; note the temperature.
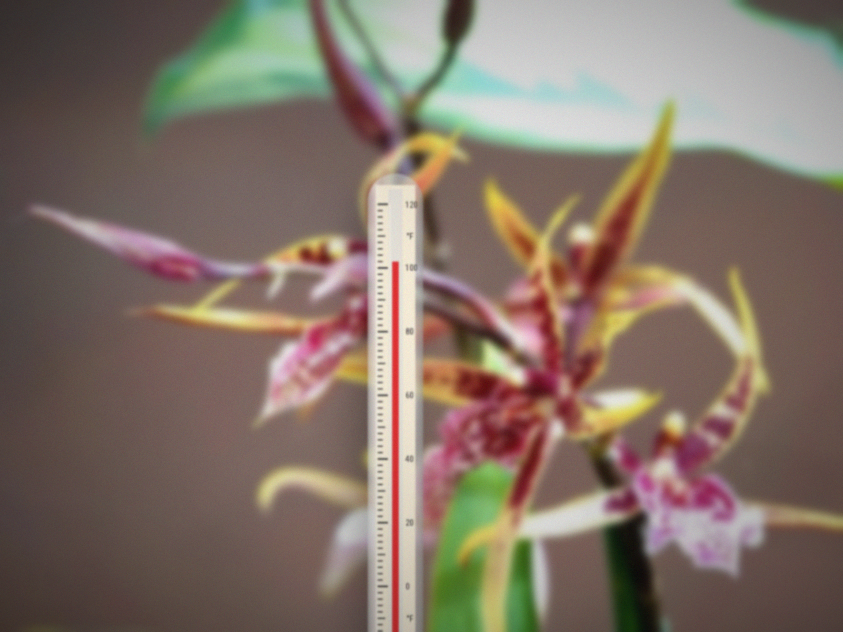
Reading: 102 °F
